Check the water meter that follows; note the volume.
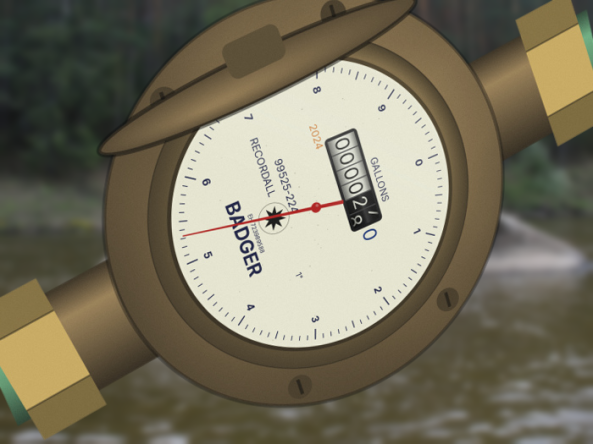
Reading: 275.3 gal
